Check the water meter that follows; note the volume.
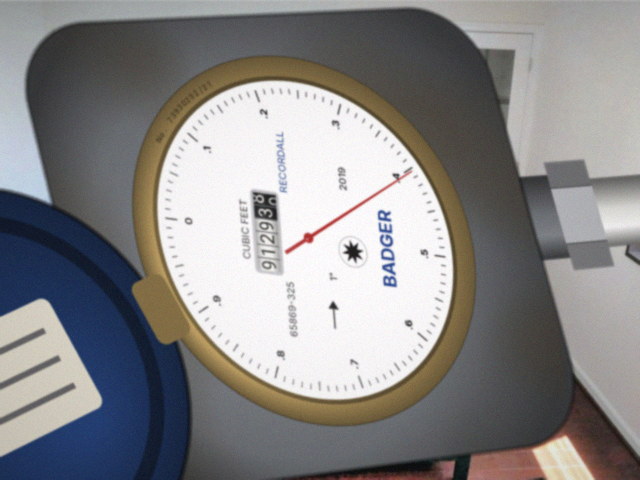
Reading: 912938.40 ft³
